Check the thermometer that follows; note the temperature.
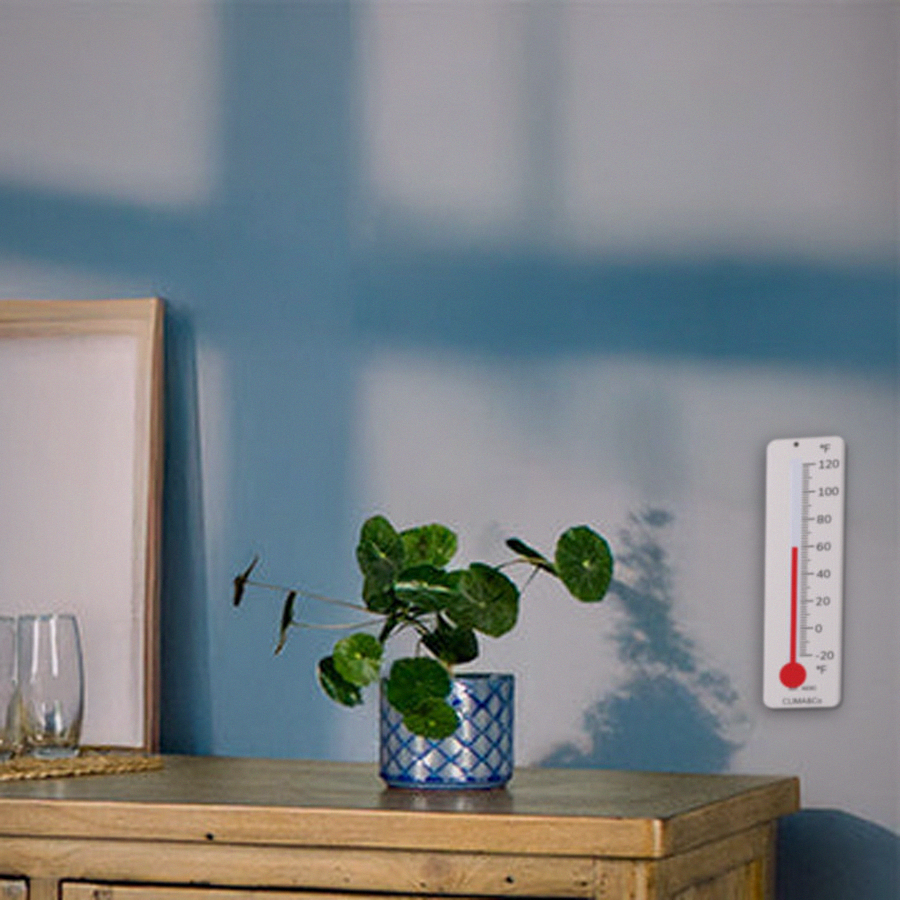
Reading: 60 °F
